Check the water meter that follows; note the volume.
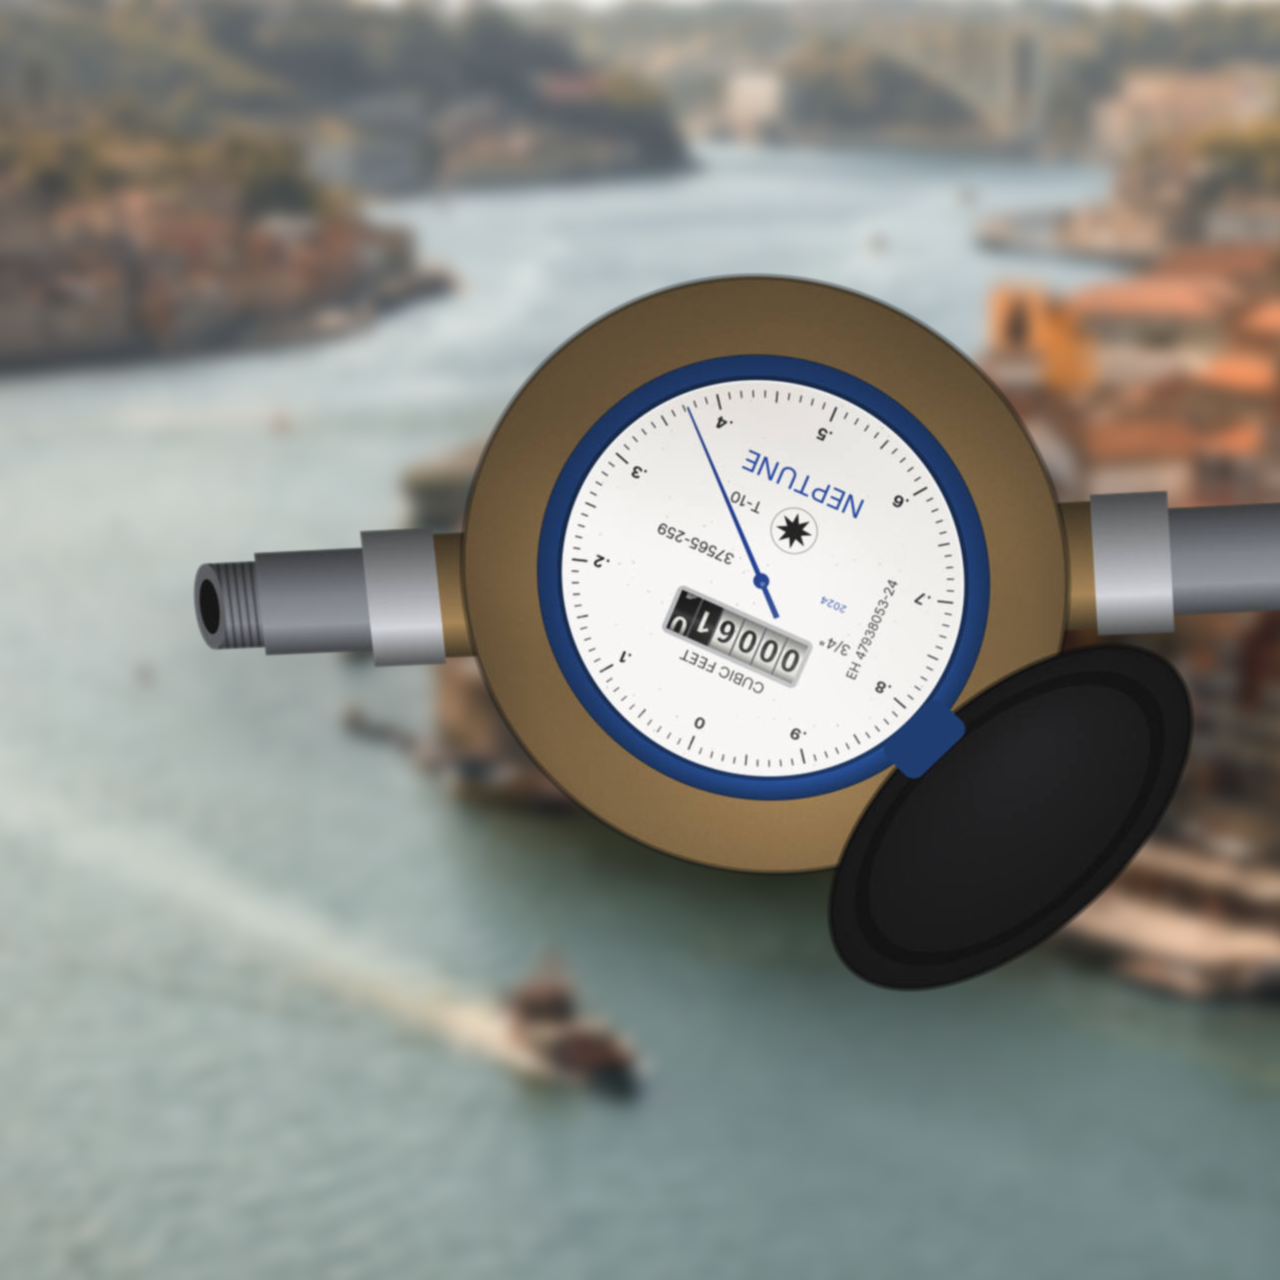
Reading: 610.37 ft³
